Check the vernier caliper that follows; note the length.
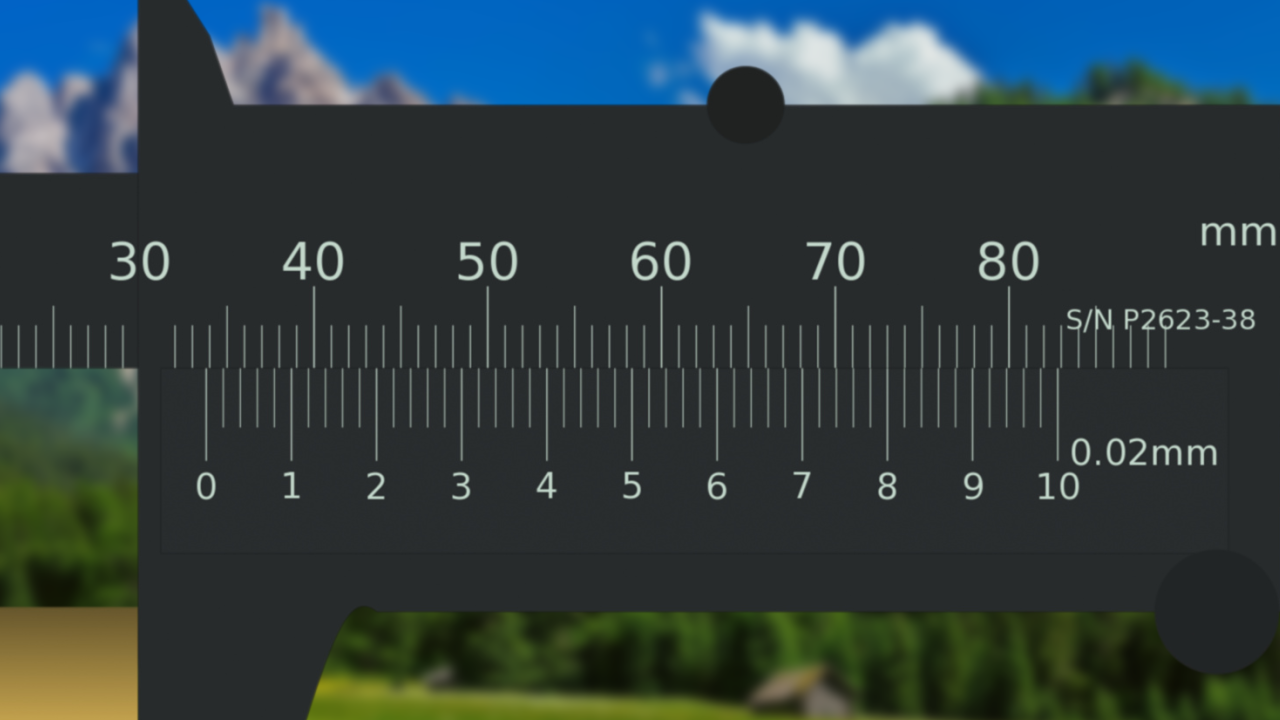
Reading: 33.8 mm
